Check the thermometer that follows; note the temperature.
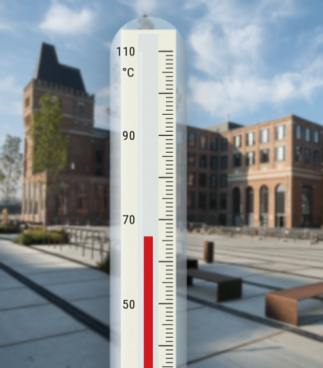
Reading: 66 °C
